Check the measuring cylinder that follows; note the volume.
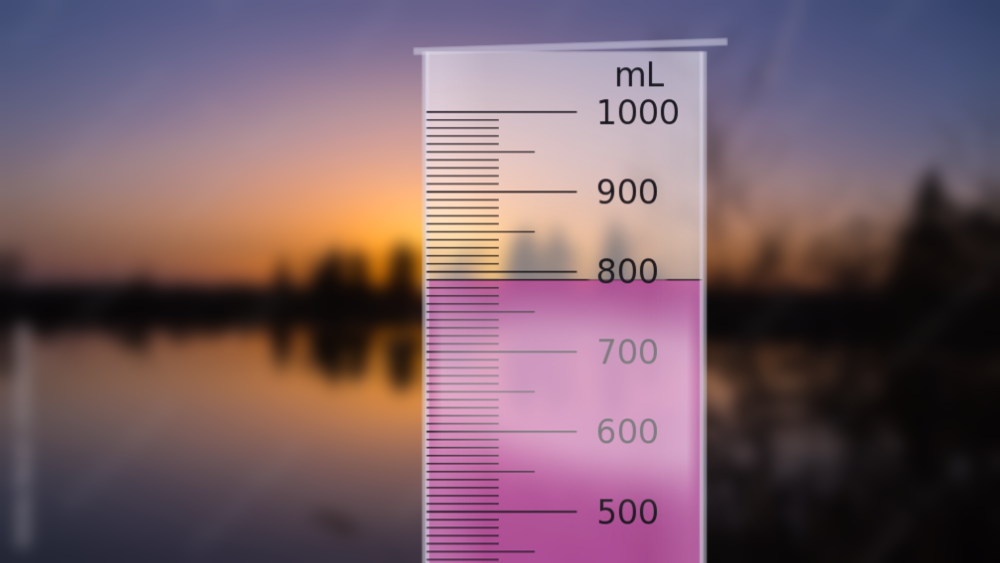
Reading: 790 mL
